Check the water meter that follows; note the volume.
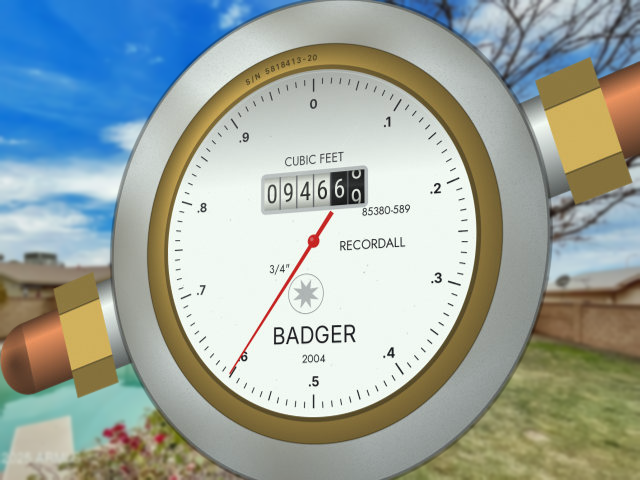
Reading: 94668.60 ft³
